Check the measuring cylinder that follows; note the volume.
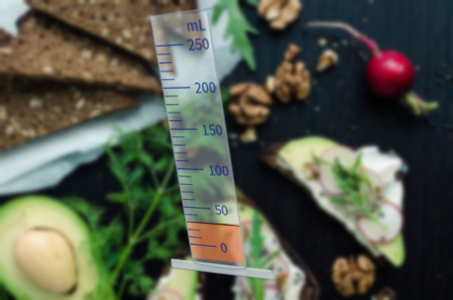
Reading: 30 mL
